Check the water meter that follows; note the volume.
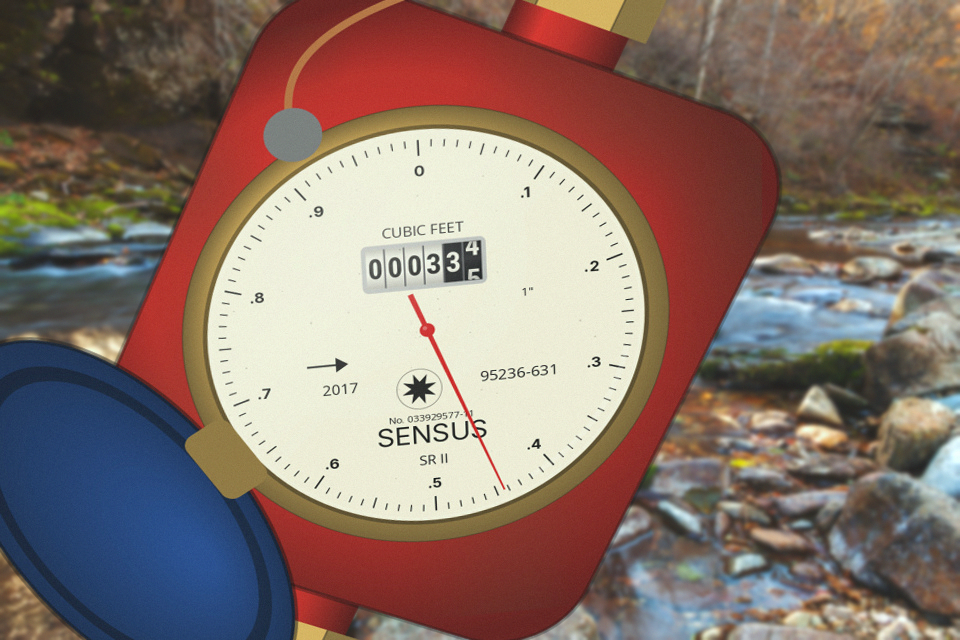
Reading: 334.44 ft³
